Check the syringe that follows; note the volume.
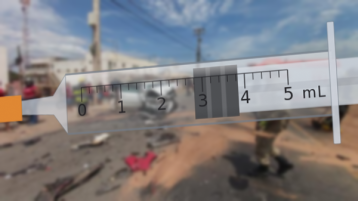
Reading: 2.8 mL
